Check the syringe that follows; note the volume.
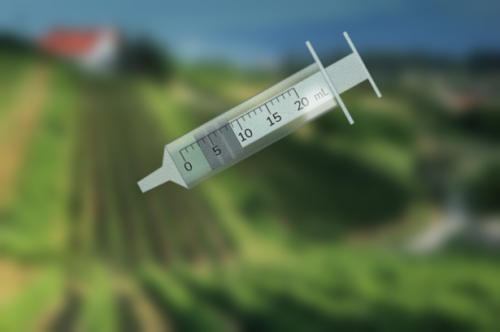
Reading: 3 mL
